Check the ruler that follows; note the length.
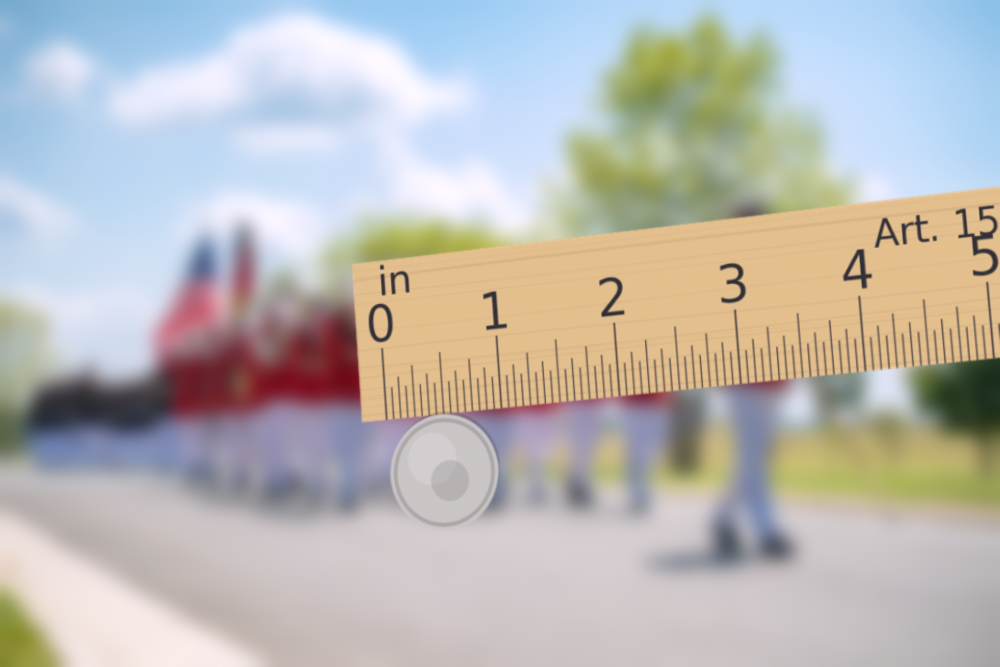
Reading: 0.9375 in
